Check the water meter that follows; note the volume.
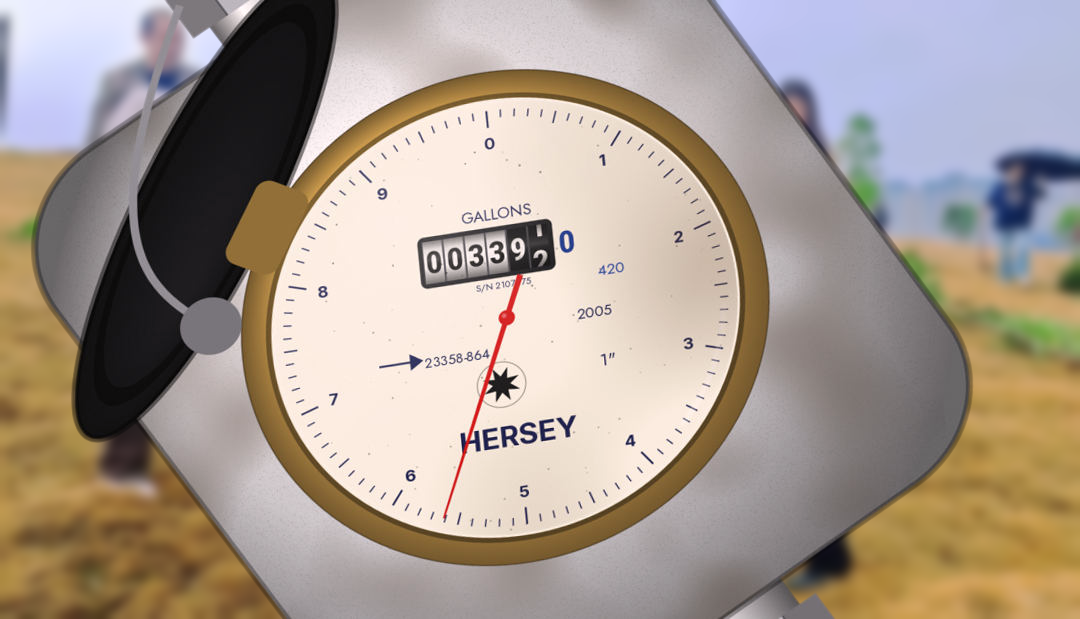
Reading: 33915.6 gal
